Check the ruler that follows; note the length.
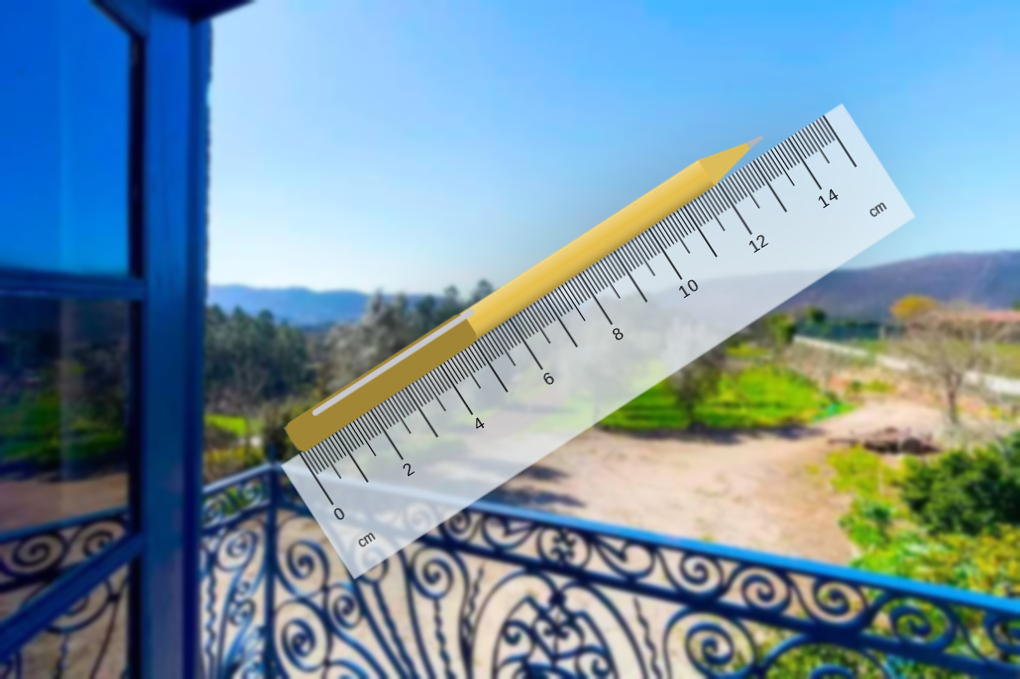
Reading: 13.5 cm
